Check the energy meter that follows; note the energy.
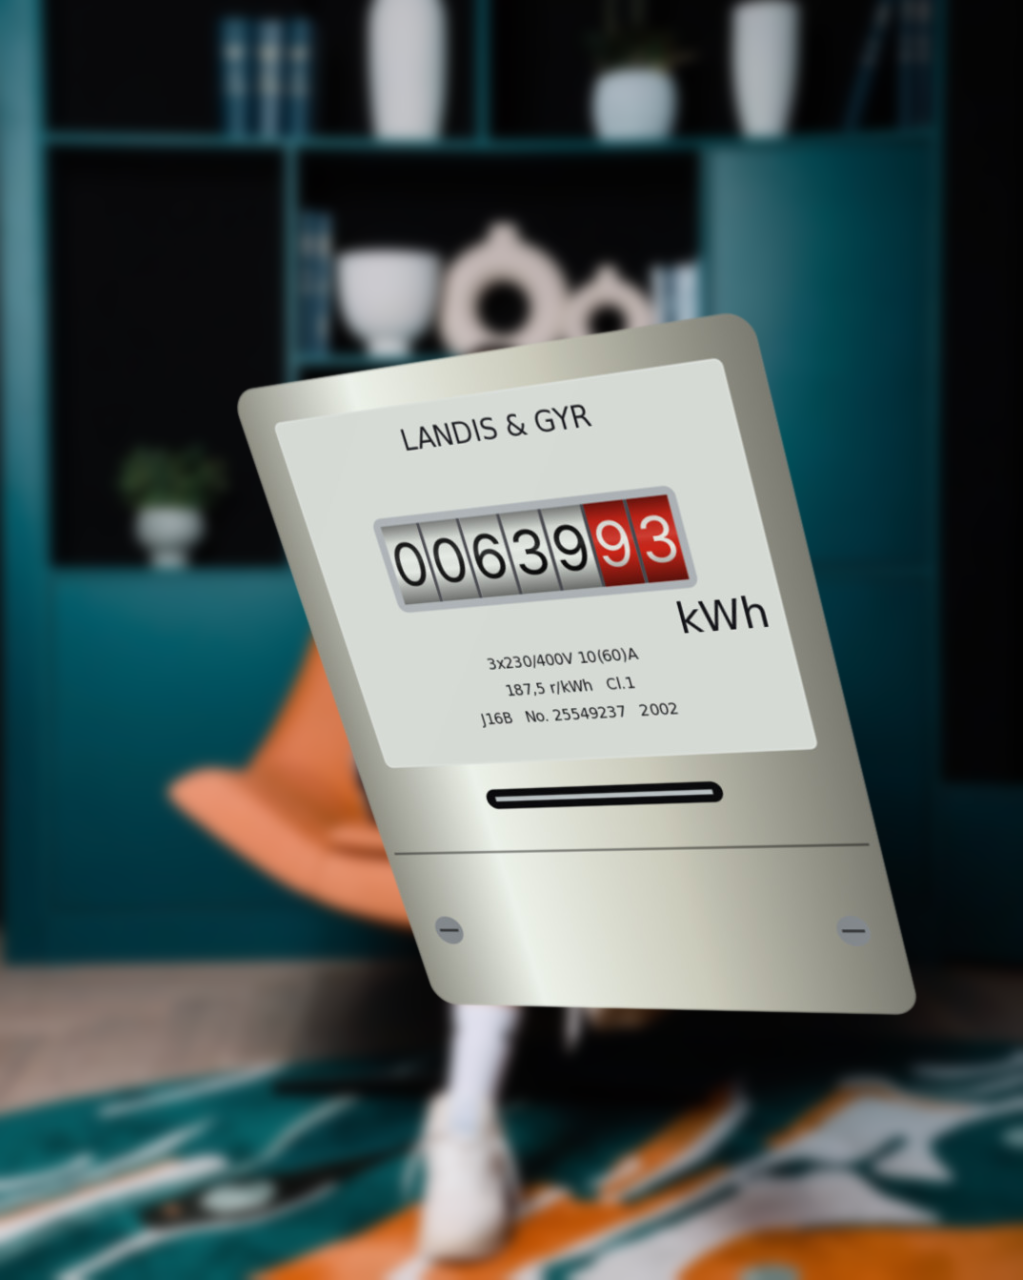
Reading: 639.93 kWh
